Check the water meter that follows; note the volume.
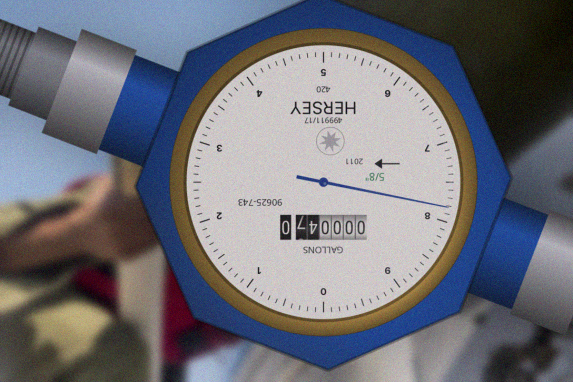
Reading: 467.8 gal
